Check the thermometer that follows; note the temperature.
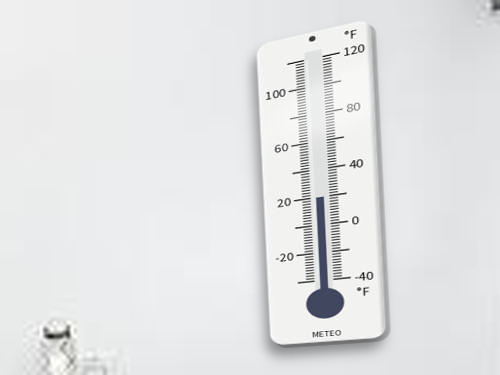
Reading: 20 °F
